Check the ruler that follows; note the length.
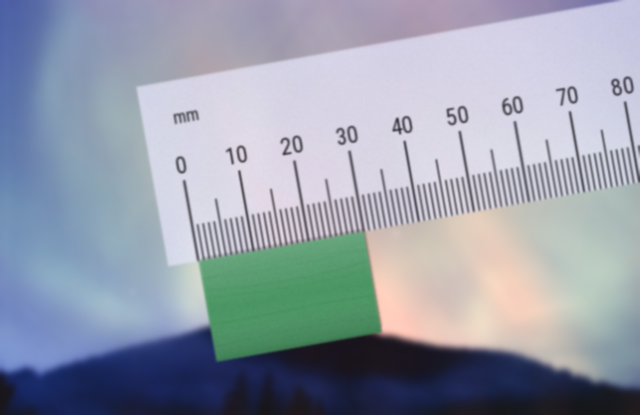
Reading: 30 mm
